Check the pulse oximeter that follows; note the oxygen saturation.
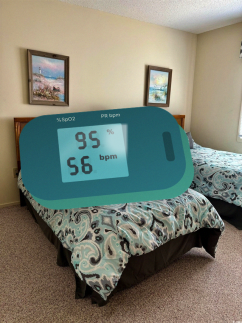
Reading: 95 %
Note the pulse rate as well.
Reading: 56 bpm
